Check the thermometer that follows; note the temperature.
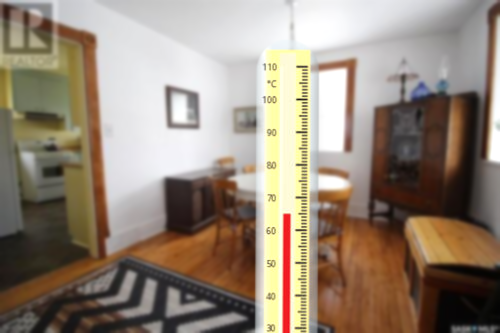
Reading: 65 °C
